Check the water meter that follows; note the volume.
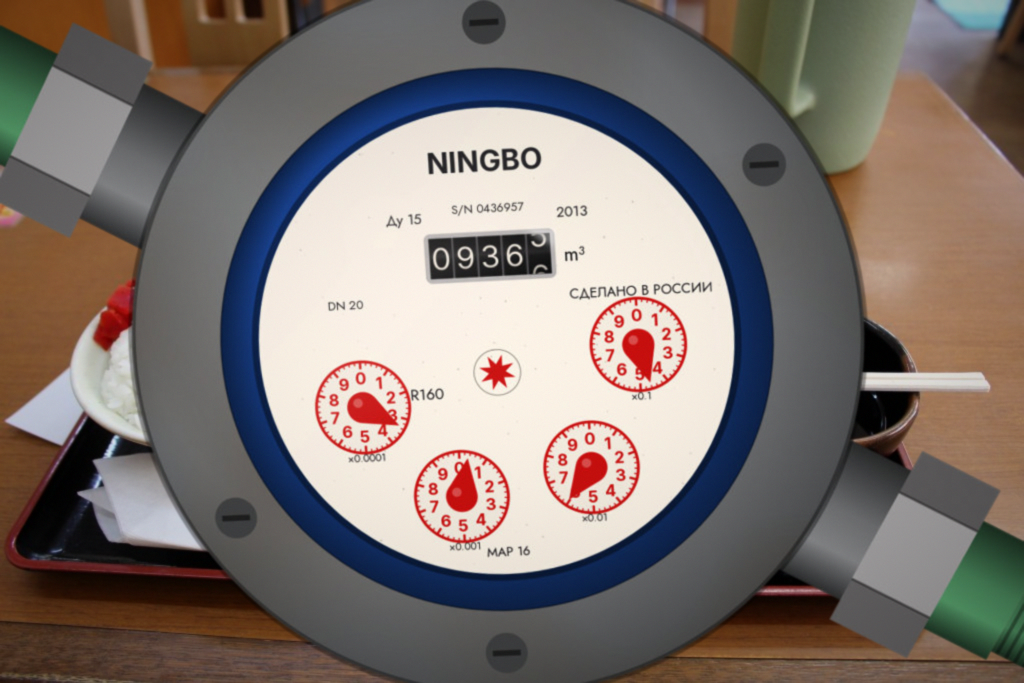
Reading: 9365.4603 m³
